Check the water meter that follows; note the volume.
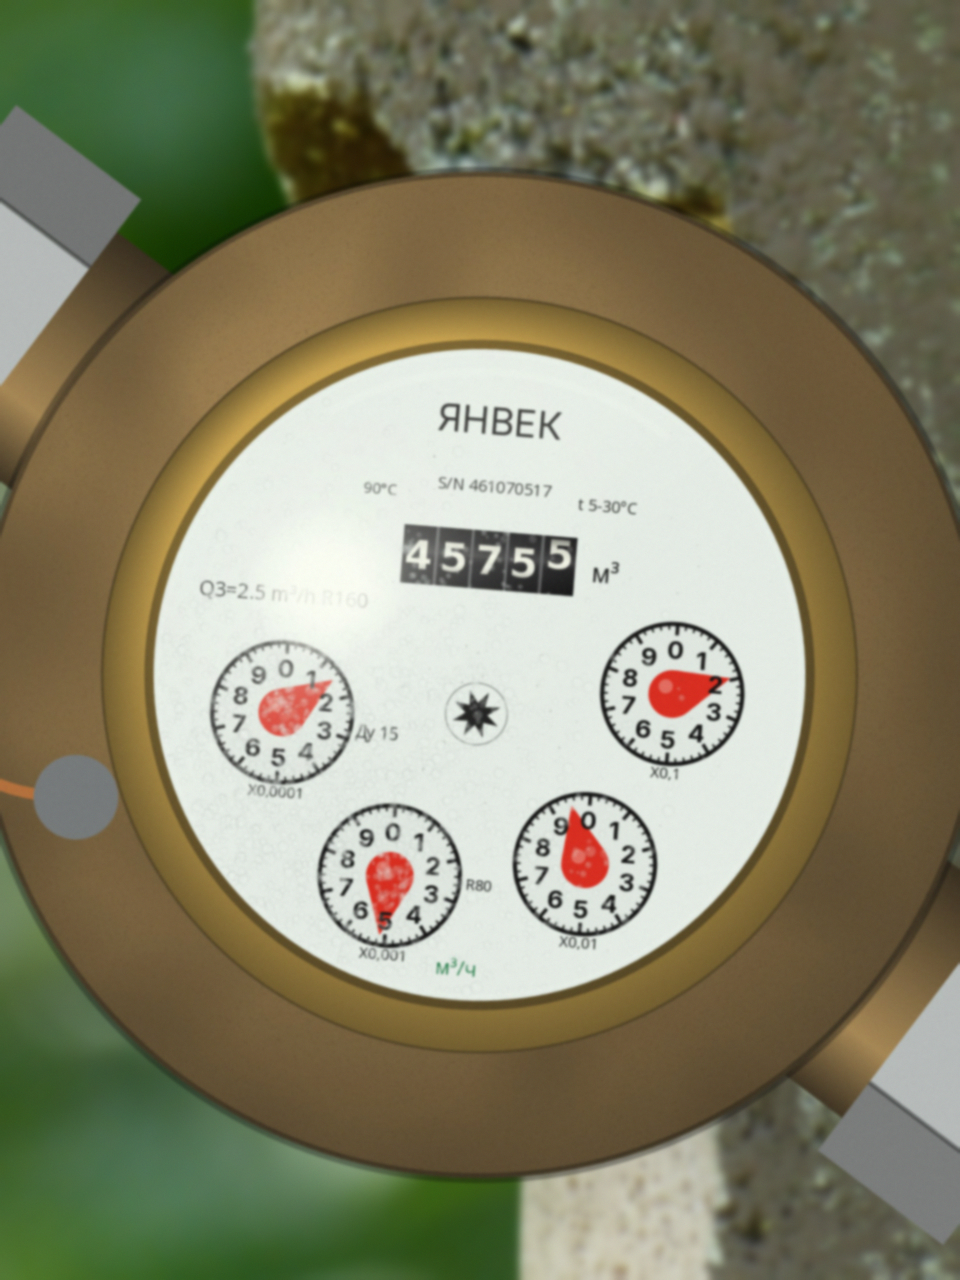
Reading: 45755.1951 m³
